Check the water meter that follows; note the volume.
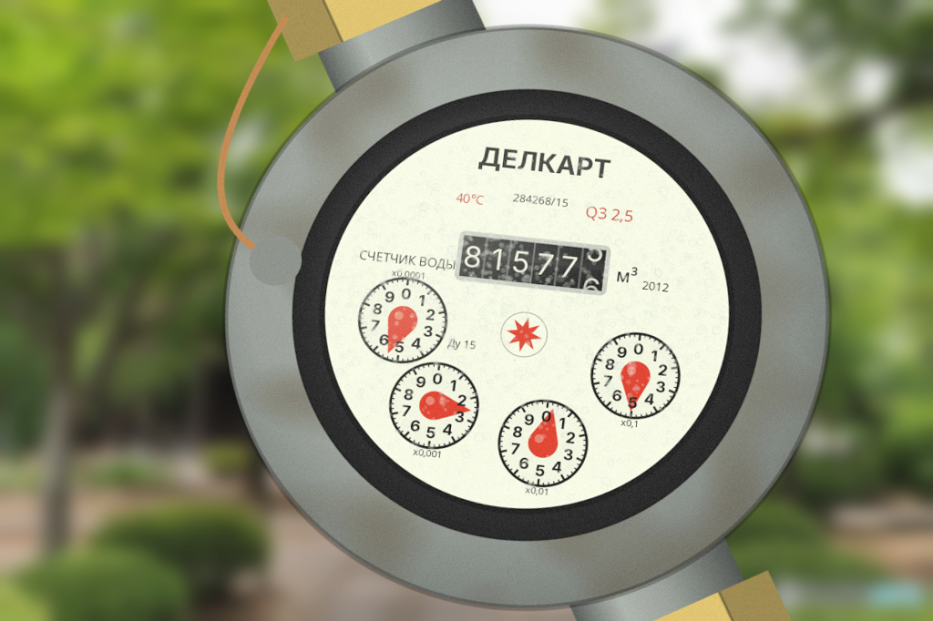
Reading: 815775.5025 m³
